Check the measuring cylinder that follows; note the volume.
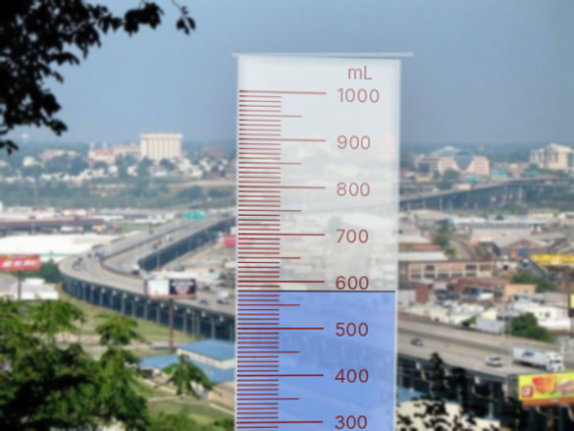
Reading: 580 mL
